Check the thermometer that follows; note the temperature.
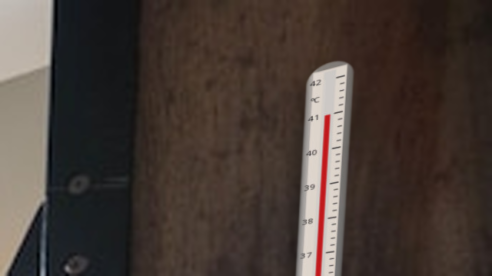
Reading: 41 °C
